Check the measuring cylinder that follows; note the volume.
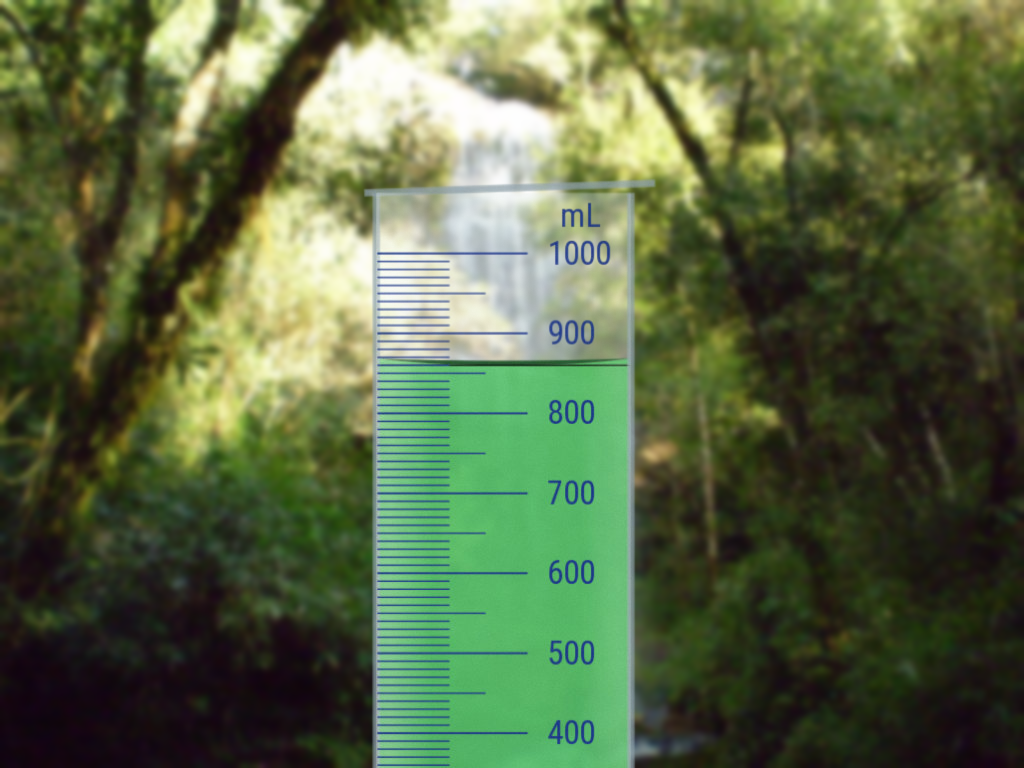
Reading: 860 mL
